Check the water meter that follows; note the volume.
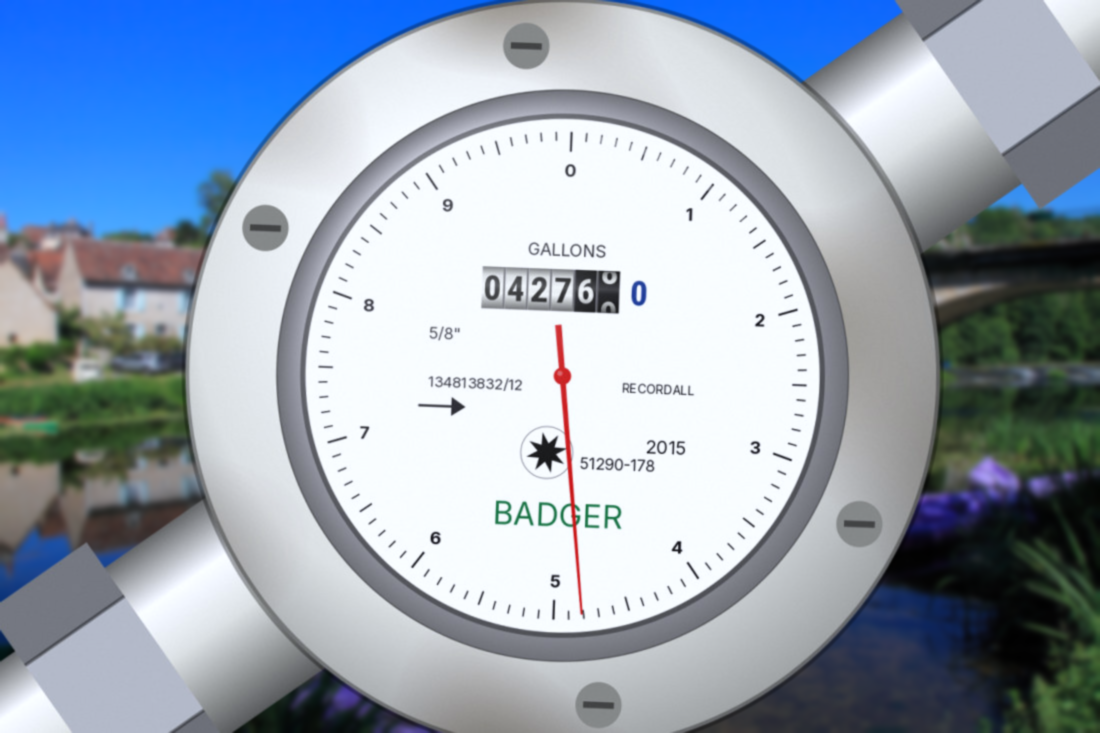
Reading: 427684.8 gal
